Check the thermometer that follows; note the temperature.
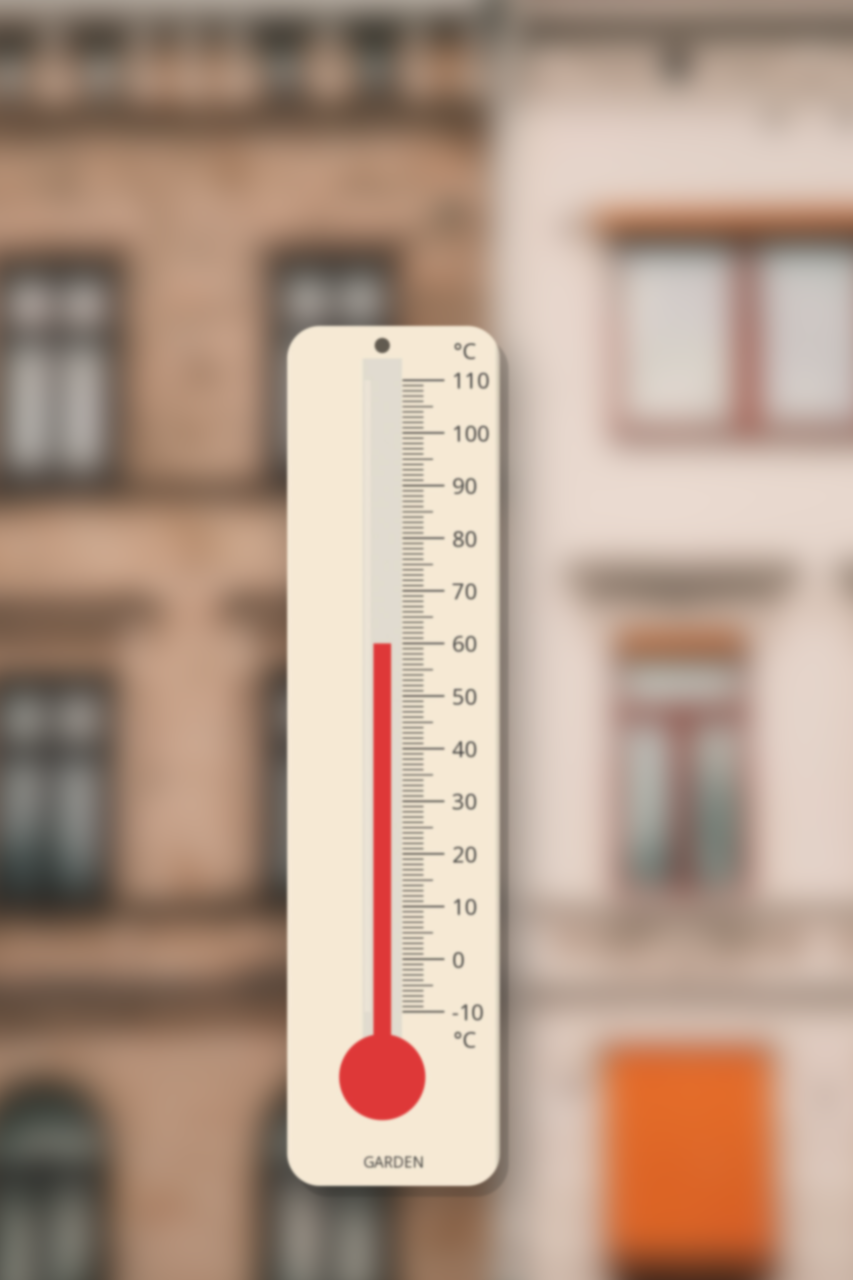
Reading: 60 °C
